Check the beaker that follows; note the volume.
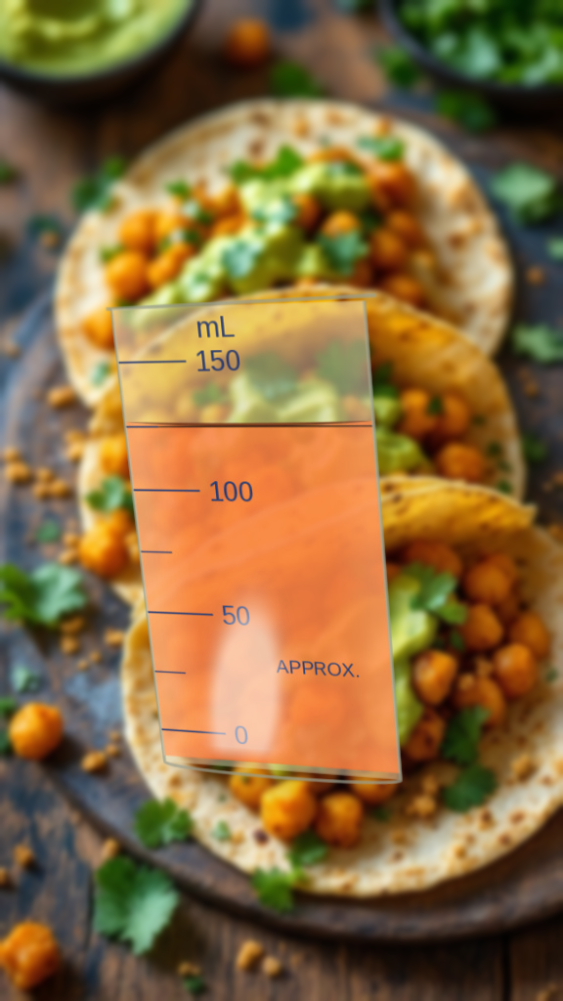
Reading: 125 mL
